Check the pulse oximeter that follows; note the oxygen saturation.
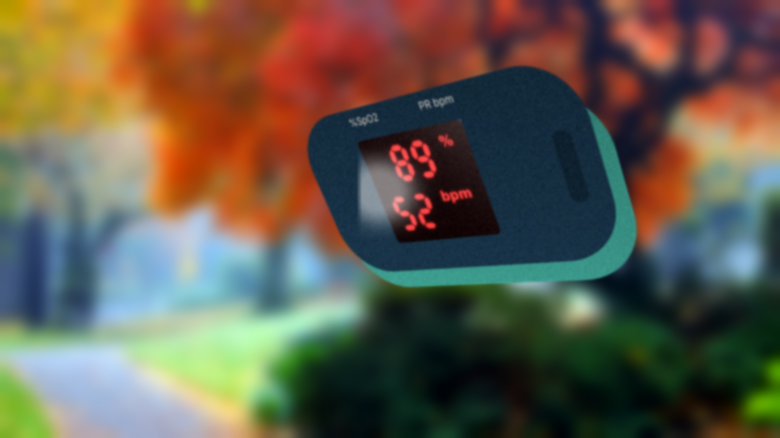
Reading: 89 %
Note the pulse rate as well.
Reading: 52 bpm
